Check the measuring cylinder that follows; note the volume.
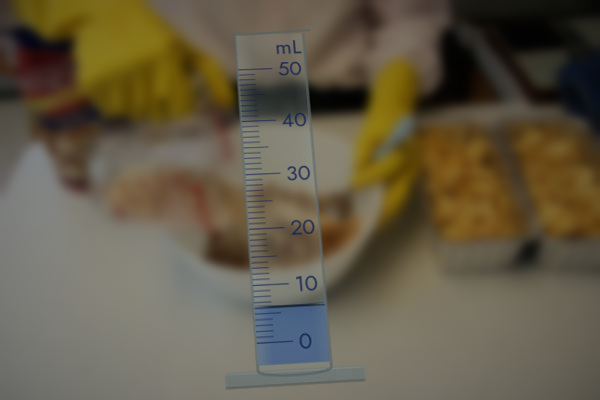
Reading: 6 mL
